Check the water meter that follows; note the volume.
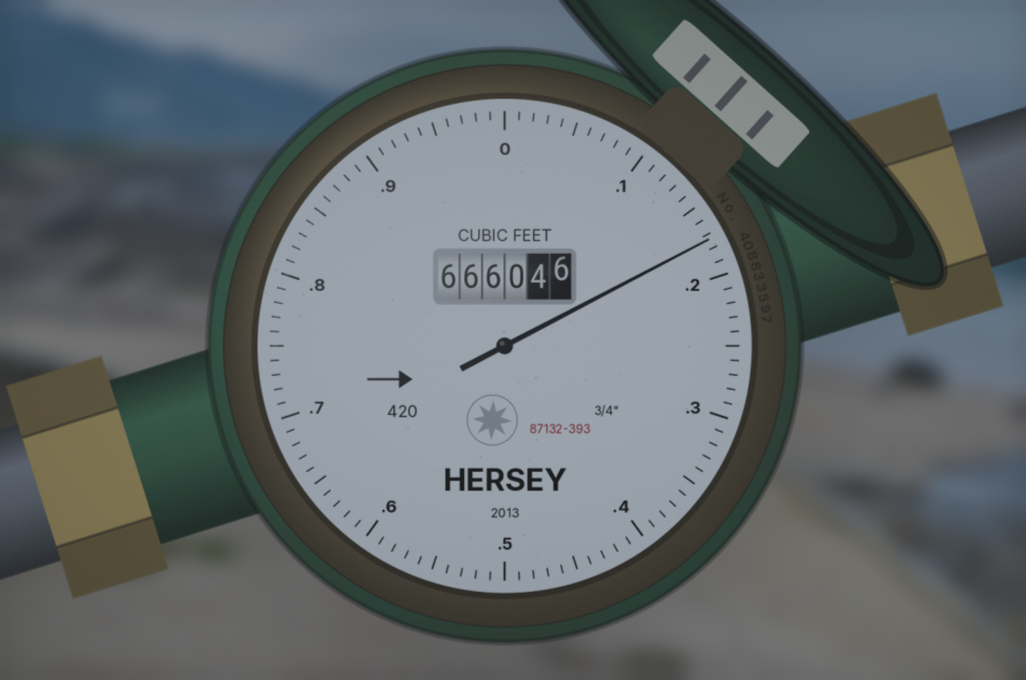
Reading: 666046.17 ft³
